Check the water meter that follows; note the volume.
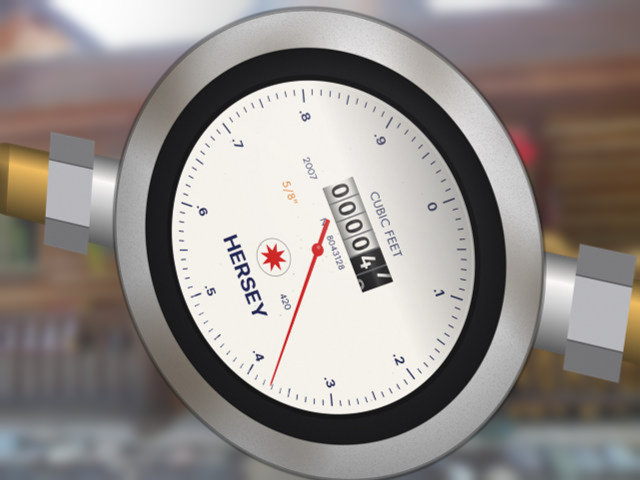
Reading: 47.37 ft³
